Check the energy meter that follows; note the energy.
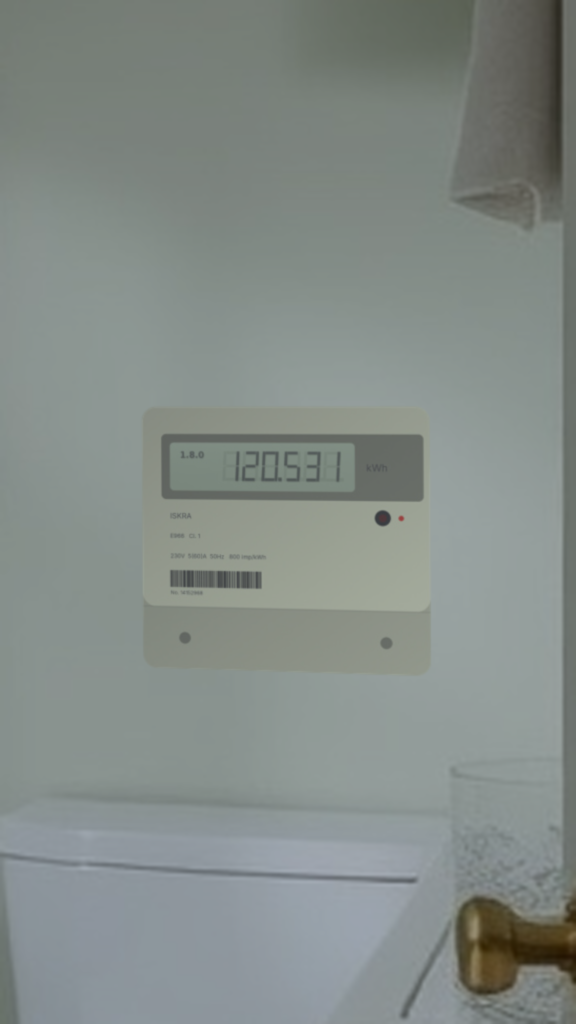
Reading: 120.531 kWh
